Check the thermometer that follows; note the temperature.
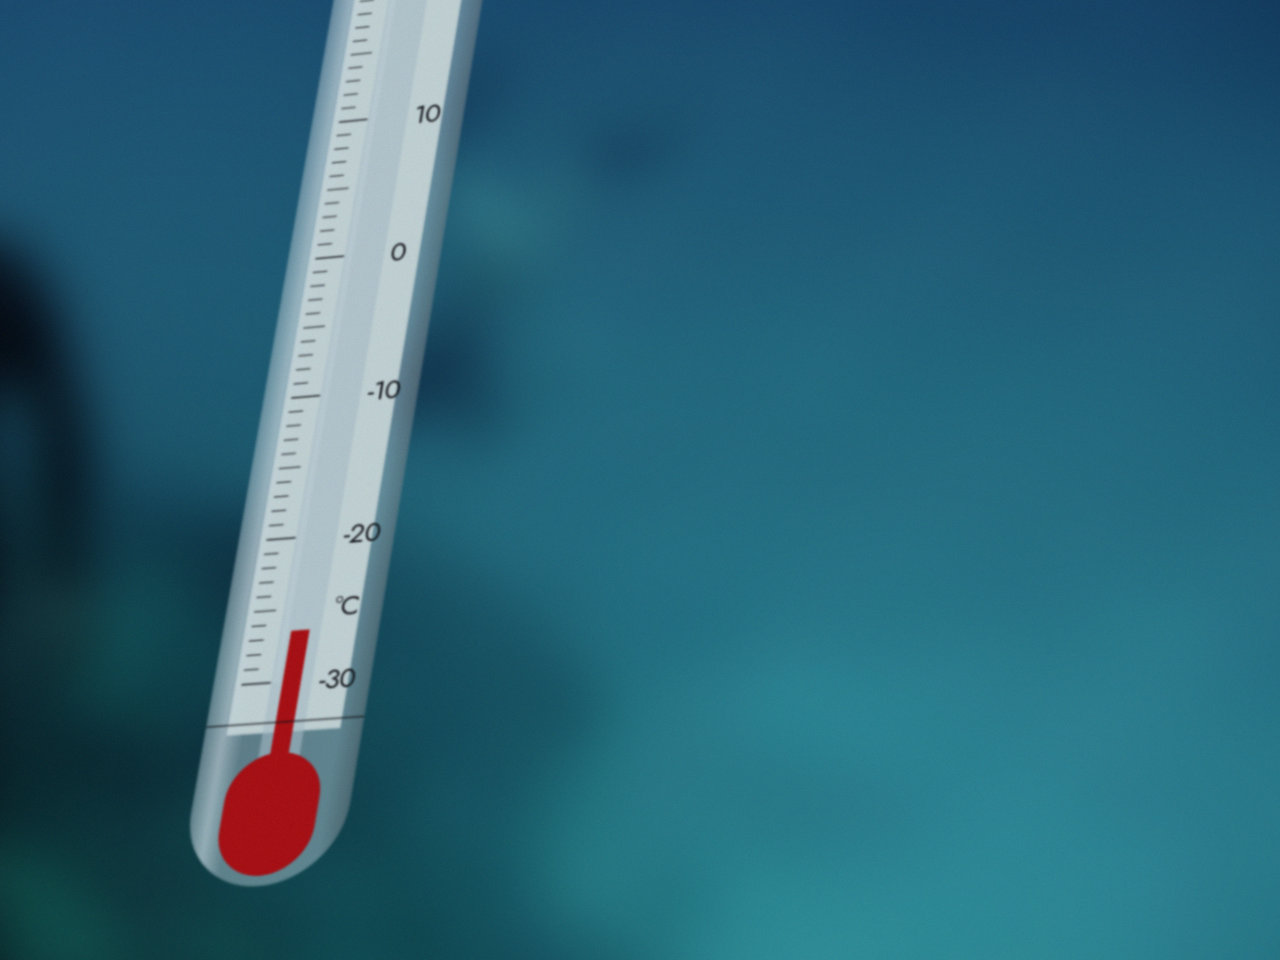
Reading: -26.5 °C
